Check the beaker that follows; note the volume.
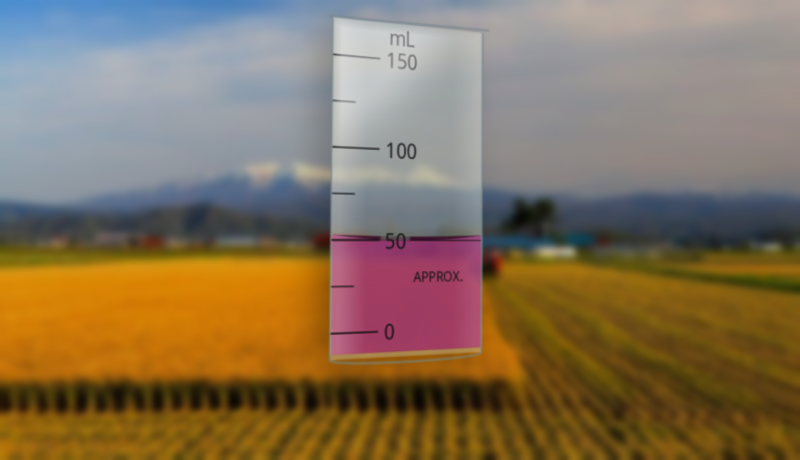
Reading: 50 mL
